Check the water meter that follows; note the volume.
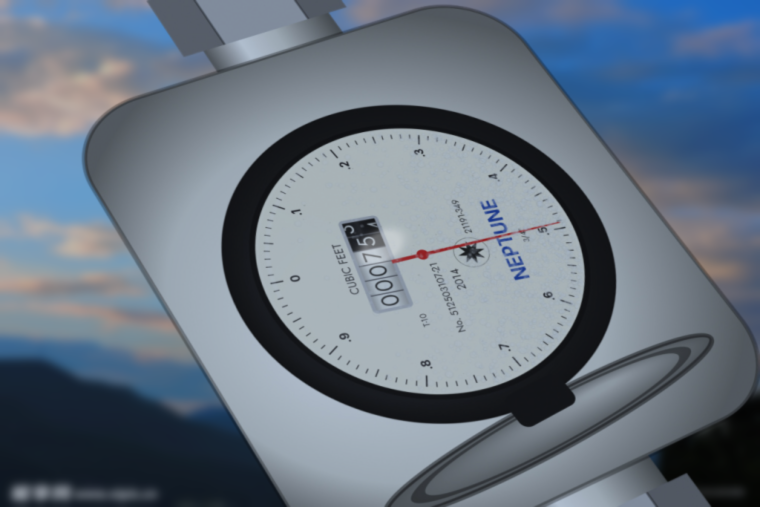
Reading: 753.49 ft³
